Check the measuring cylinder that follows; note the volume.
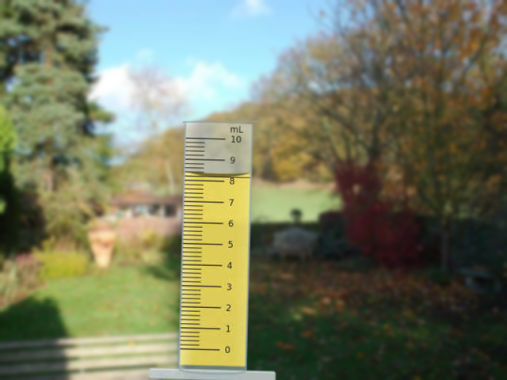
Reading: 8.2 mL
